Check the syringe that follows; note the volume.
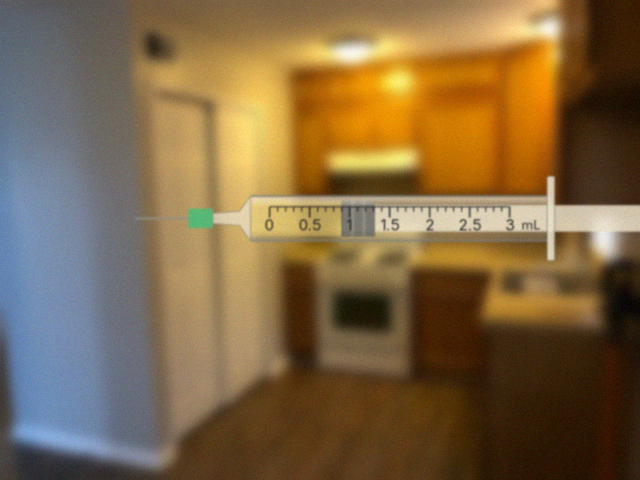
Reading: 0.9 mL
